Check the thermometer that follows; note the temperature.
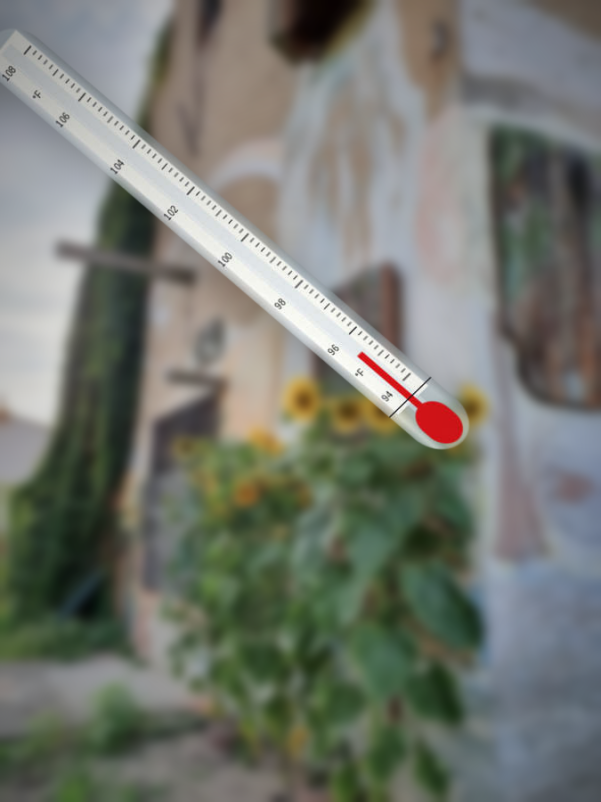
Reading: 95.4 °F
